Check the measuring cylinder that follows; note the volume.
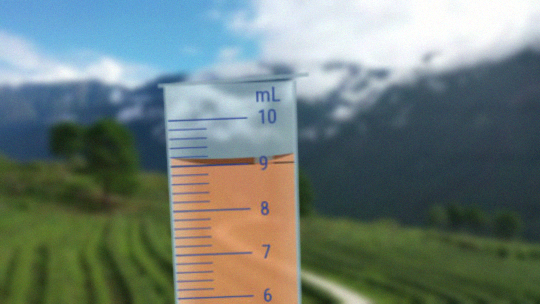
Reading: 9 mL
